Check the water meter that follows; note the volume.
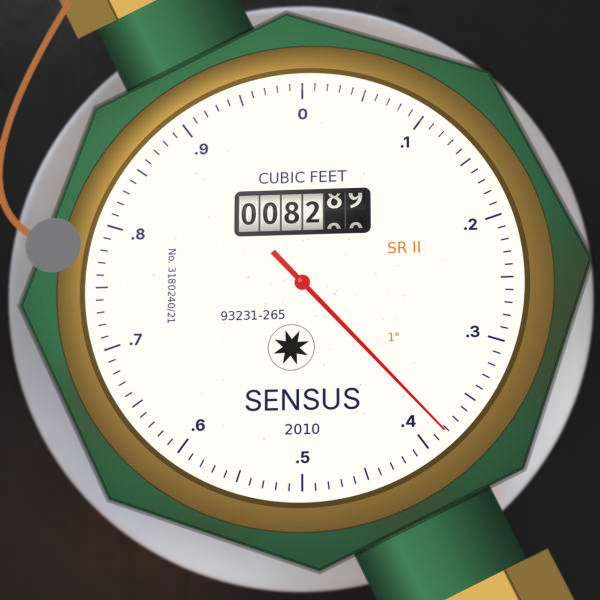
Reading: 8289.38 ft³
